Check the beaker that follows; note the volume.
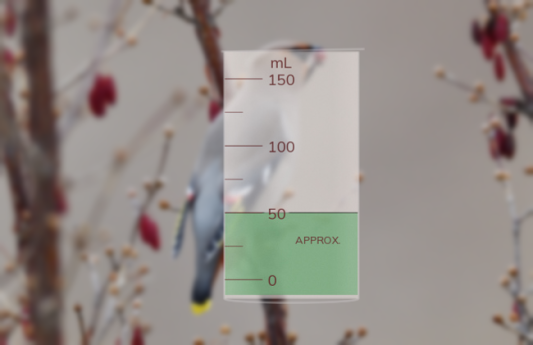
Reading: 50 mL
